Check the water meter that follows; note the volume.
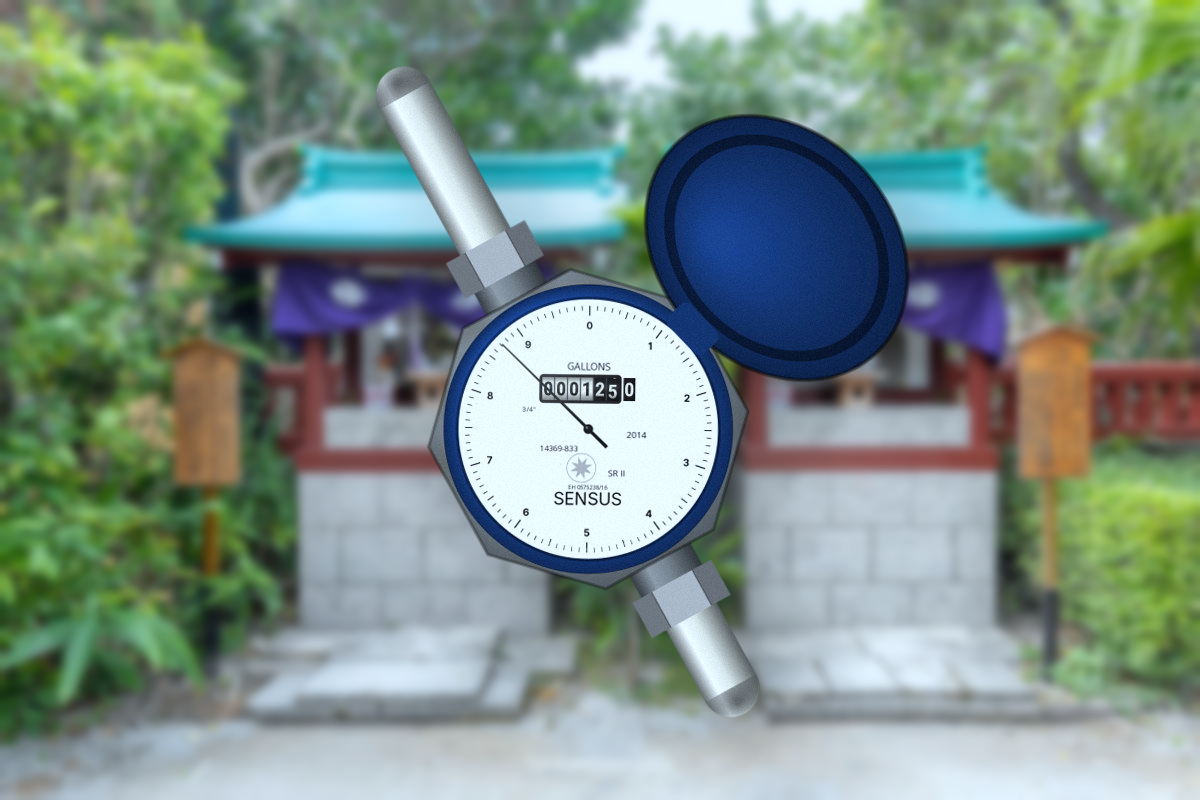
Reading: 1248.7 gal
